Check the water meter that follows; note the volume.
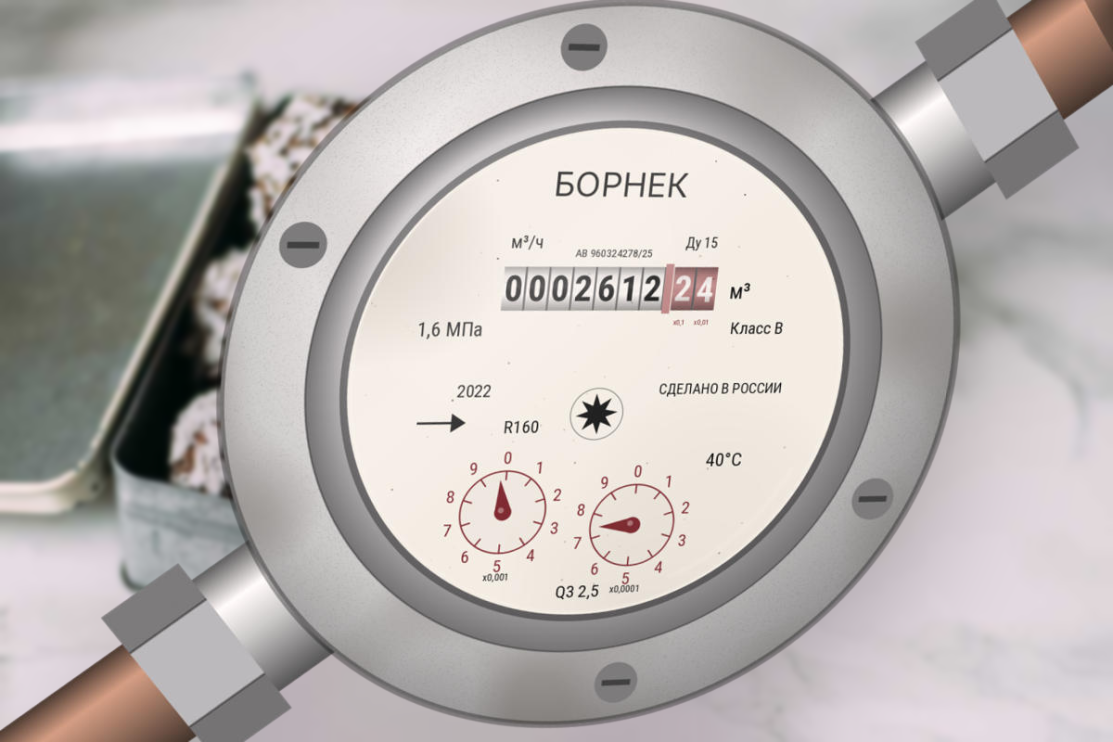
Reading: 2612.2397 m³
